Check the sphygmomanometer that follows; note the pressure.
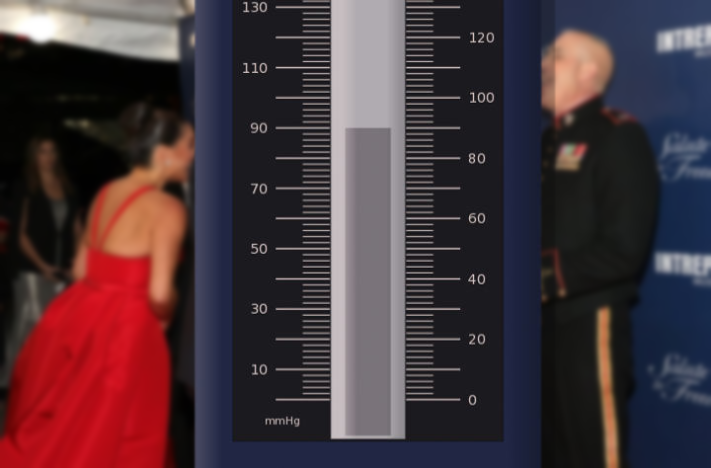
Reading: 90 mmHg
